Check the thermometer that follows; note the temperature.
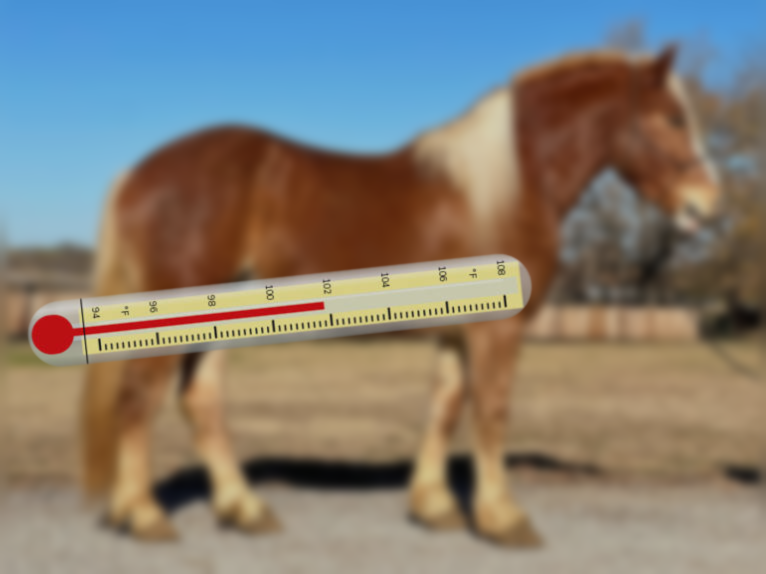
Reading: 101.8 °F
